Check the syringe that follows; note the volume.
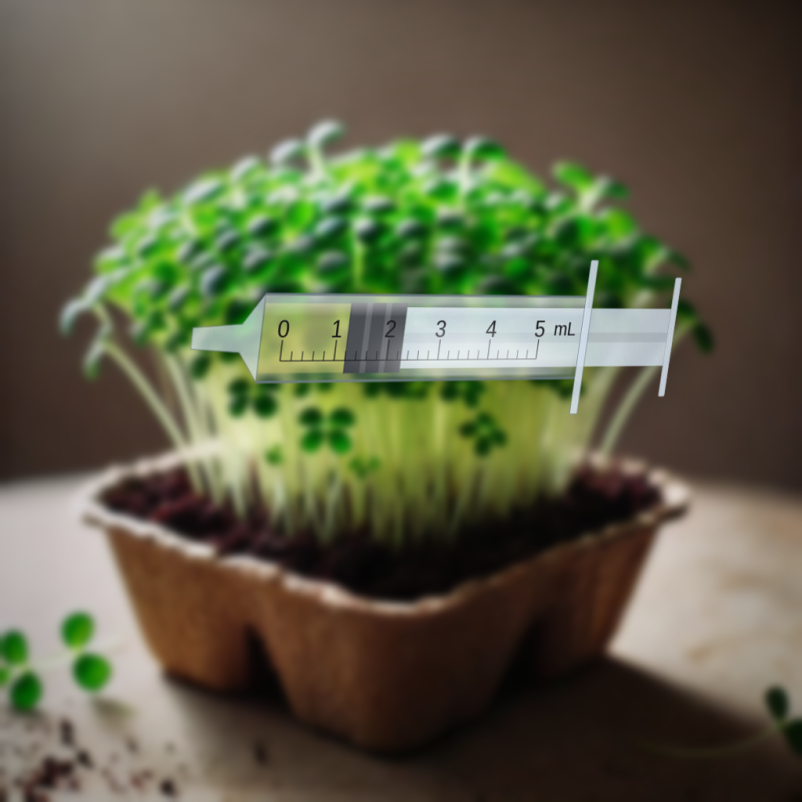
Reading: 1.2 mL
